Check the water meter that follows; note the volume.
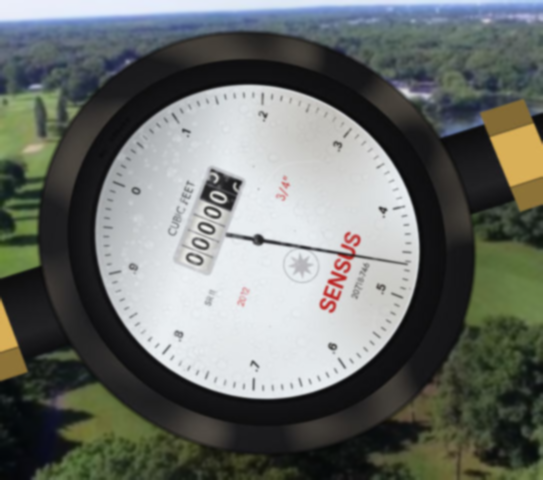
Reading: 5.46 ft³
